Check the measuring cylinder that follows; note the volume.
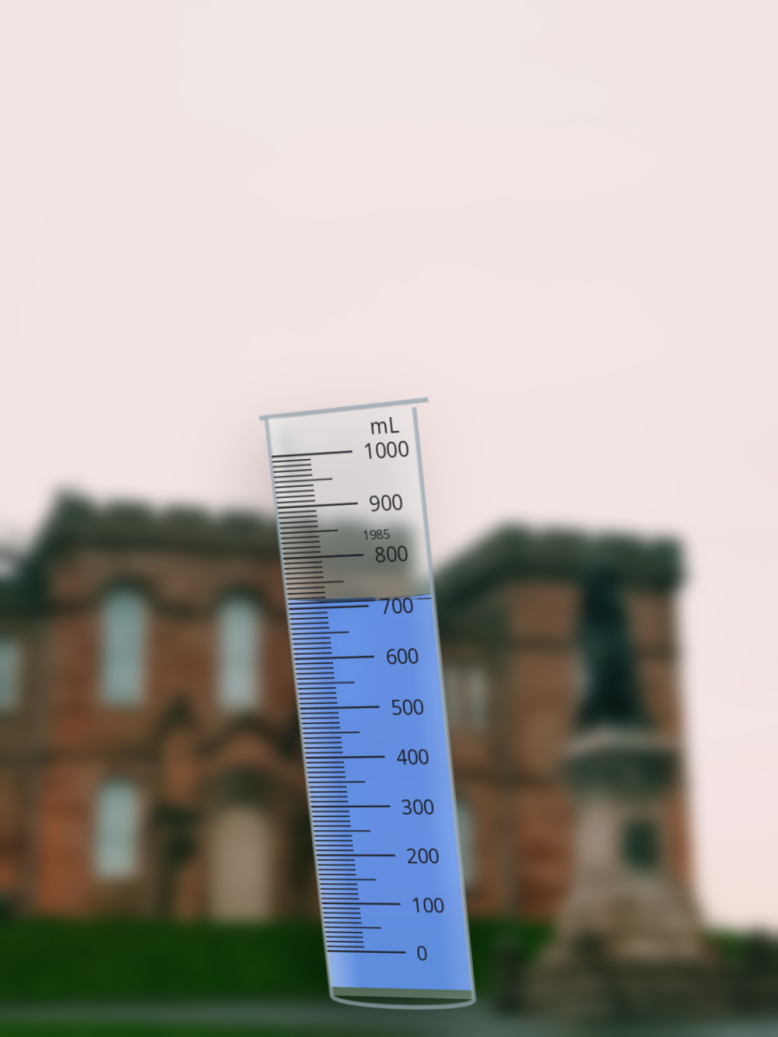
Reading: 710 mL
